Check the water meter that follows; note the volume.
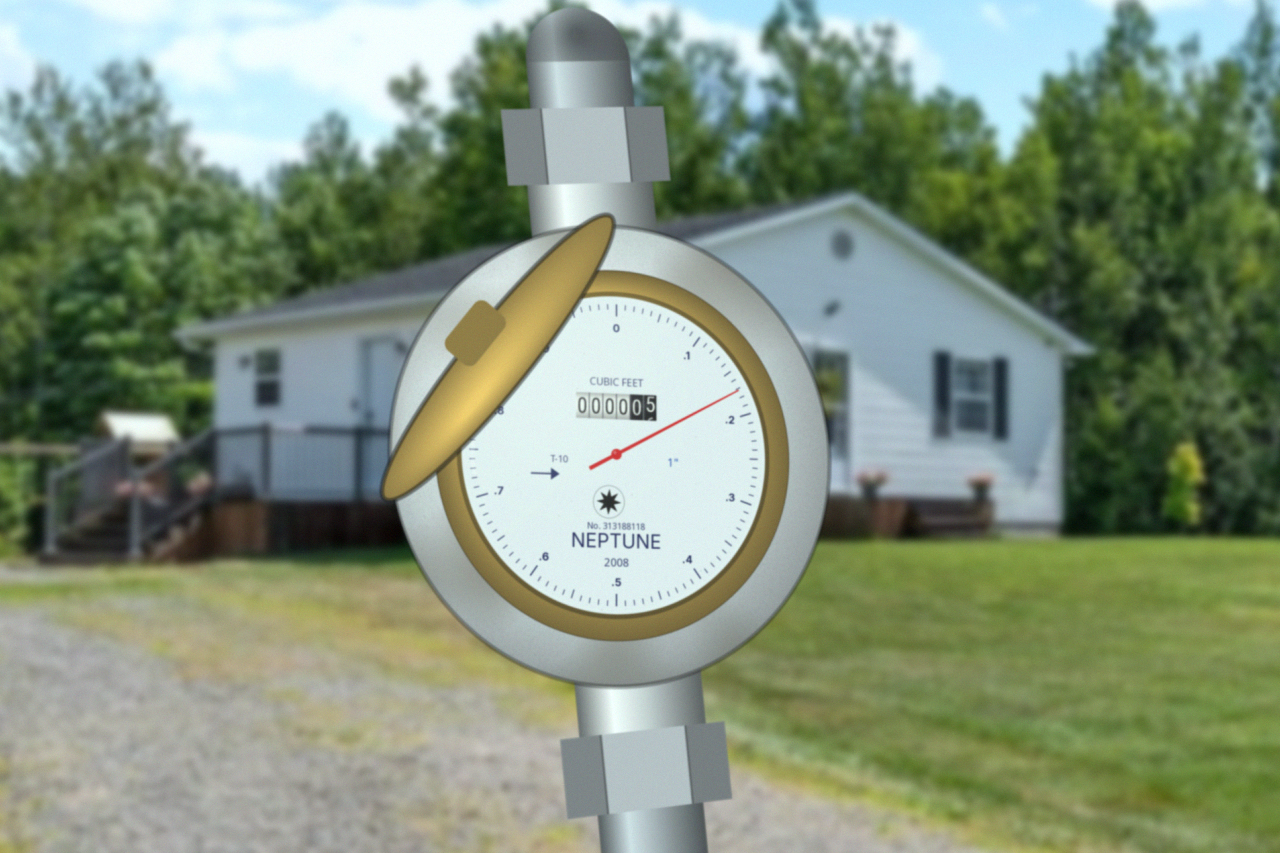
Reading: 5.17 ft³
